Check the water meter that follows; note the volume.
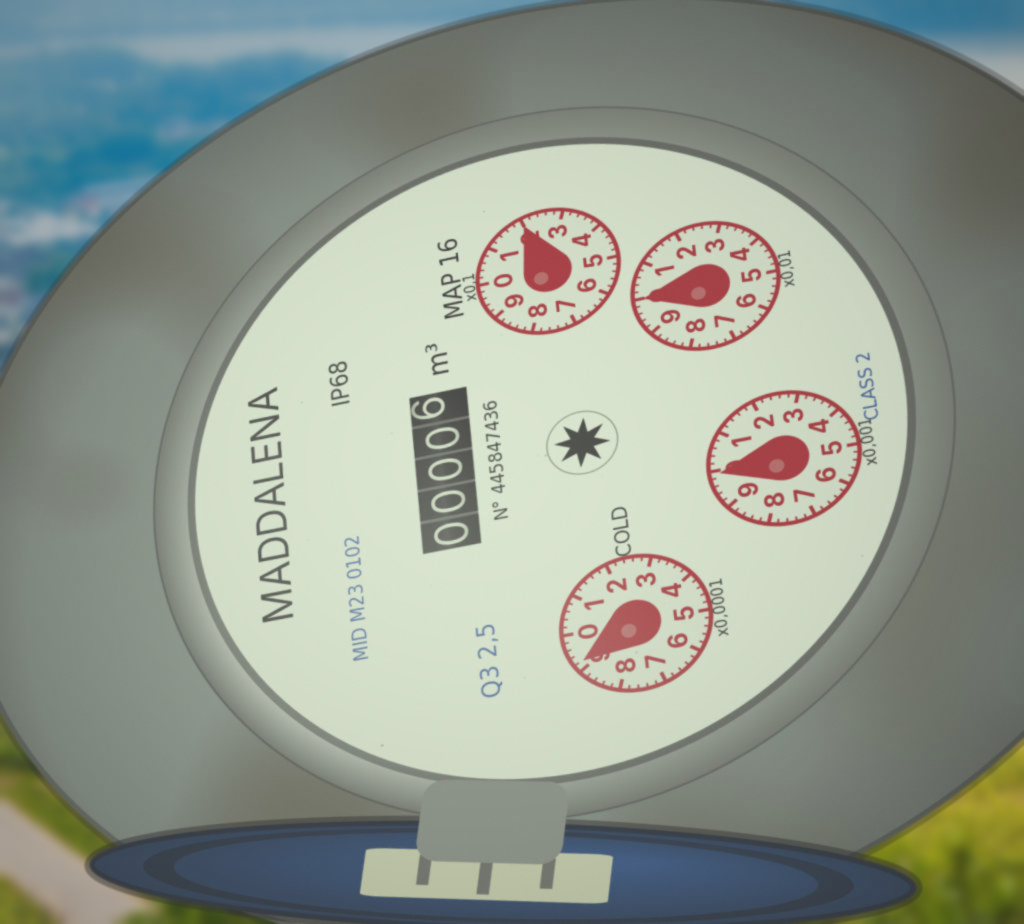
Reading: 6.1999 m³
